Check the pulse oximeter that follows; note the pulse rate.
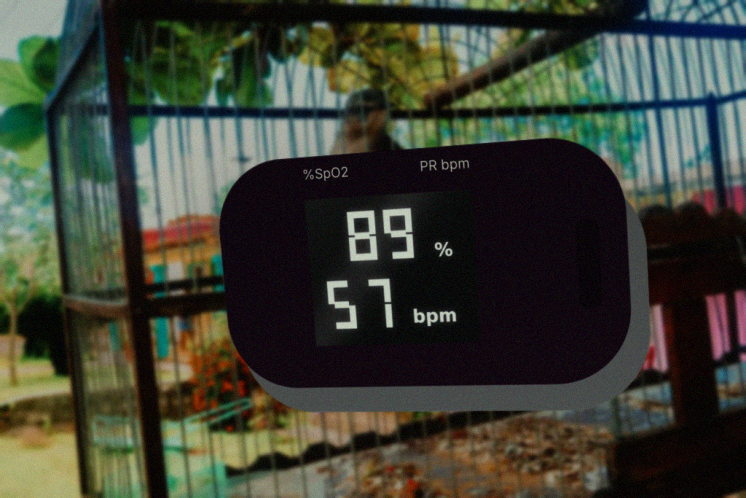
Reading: 57 bpm
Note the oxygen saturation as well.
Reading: 89 %
